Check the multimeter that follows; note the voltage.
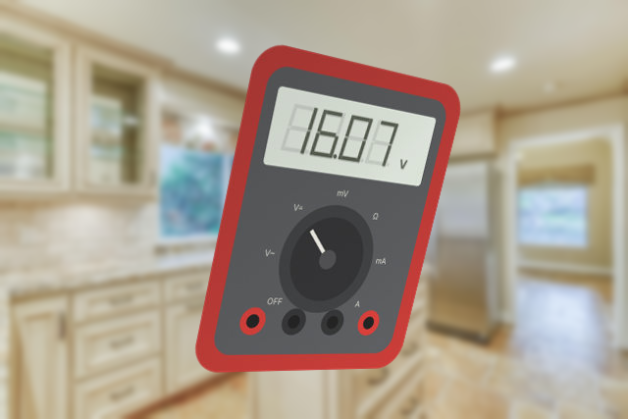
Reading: 16.07 V
